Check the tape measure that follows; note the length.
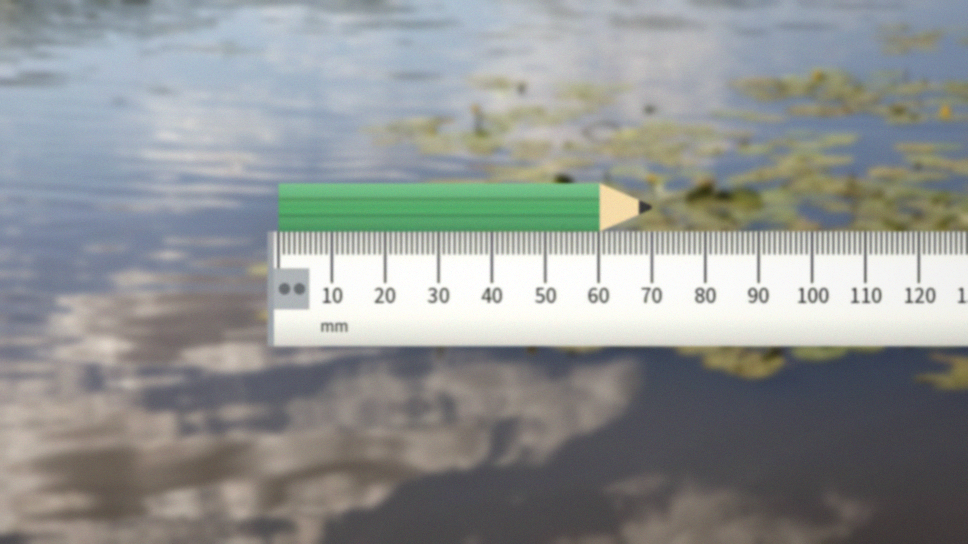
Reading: 70 mm
